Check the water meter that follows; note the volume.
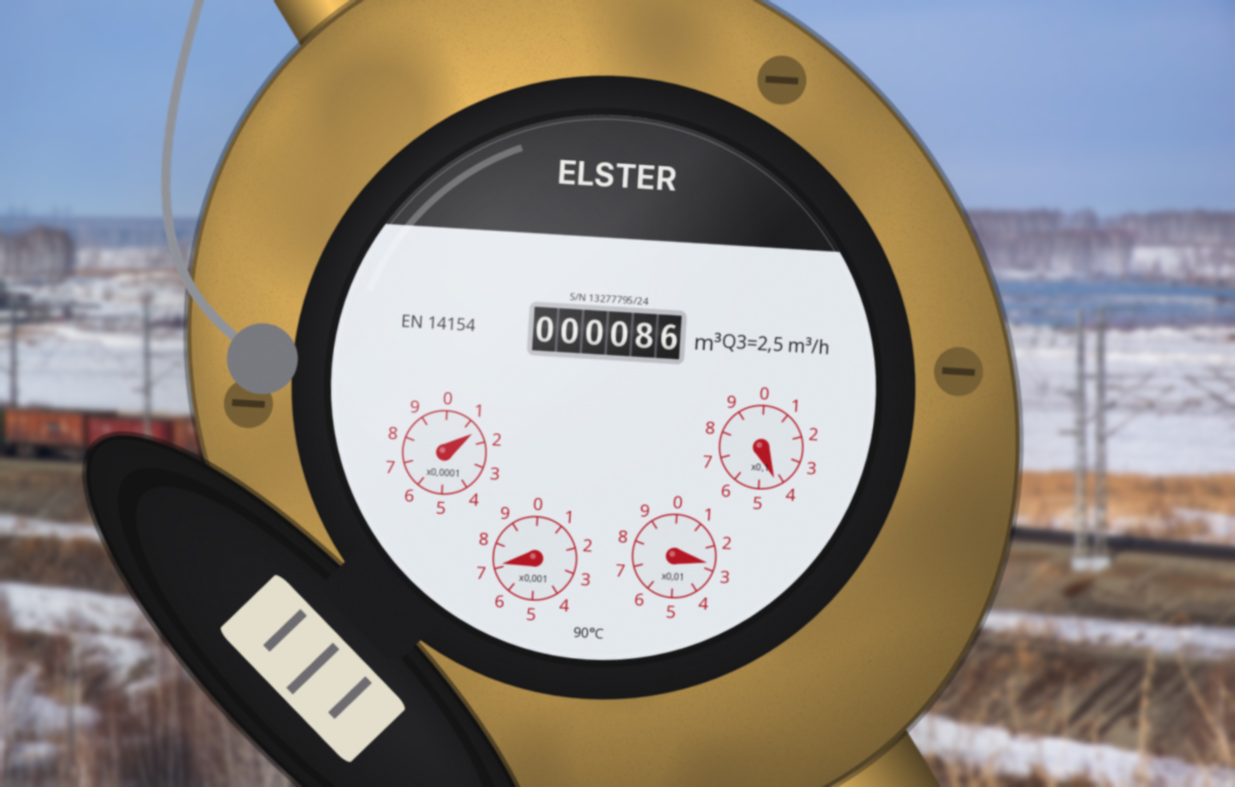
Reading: 86.4271 m³
